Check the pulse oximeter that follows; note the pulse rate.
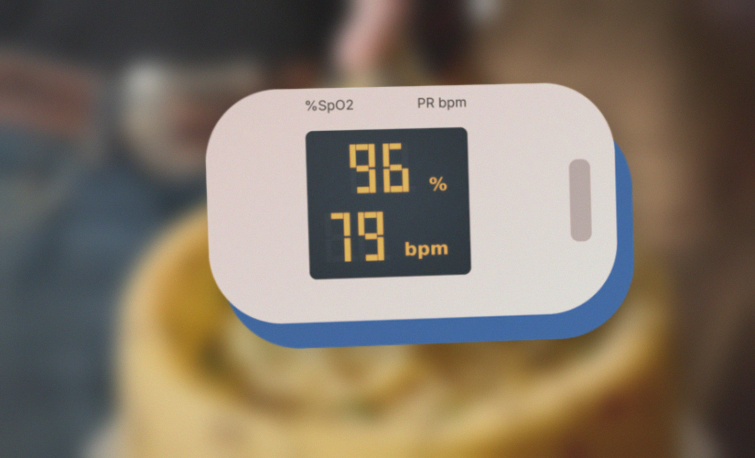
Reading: 79 bpm
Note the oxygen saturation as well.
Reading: 96 %
